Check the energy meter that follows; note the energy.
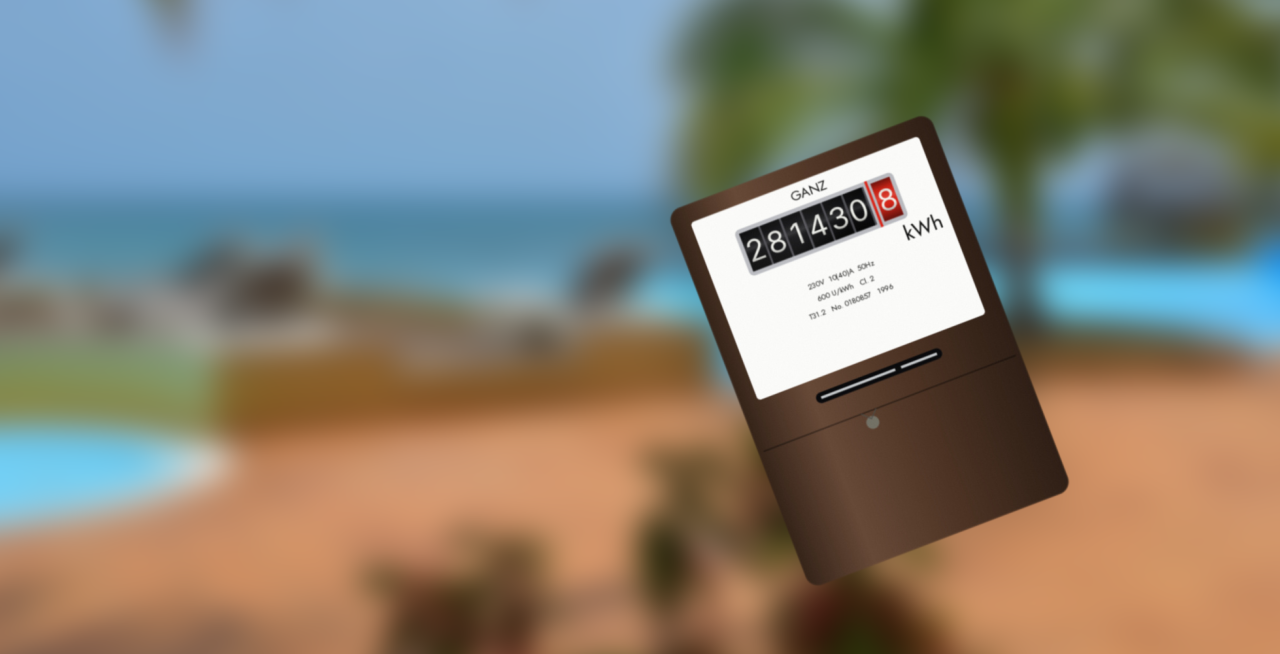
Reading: 281430.8 kWh
